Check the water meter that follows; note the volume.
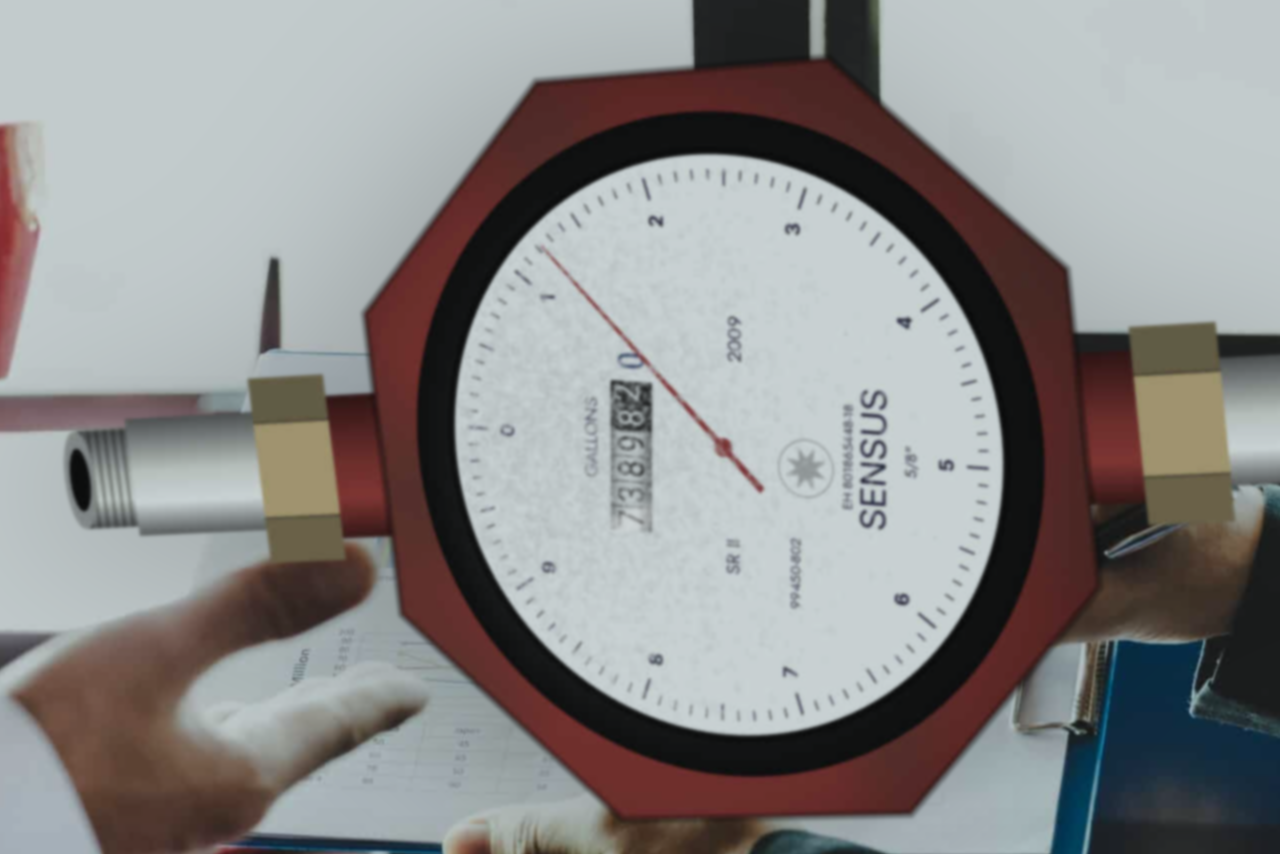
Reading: 7389821.2 gal
